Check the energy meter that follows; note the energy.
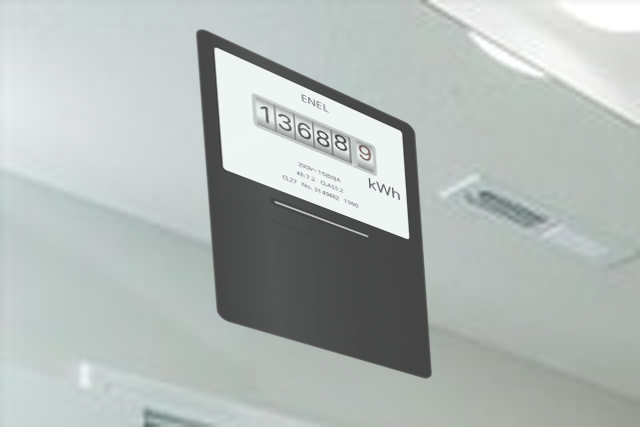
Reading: 13688.9 kWh
